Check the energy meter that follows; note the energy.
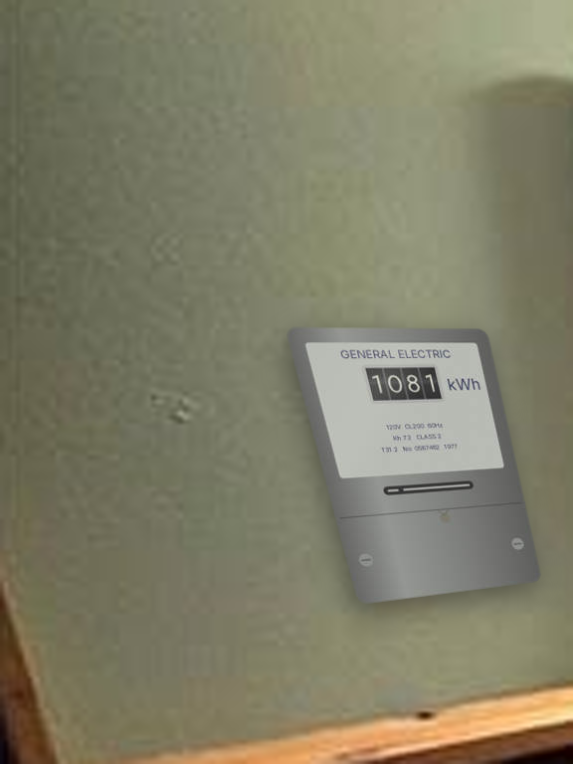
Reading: 1081 kWh
